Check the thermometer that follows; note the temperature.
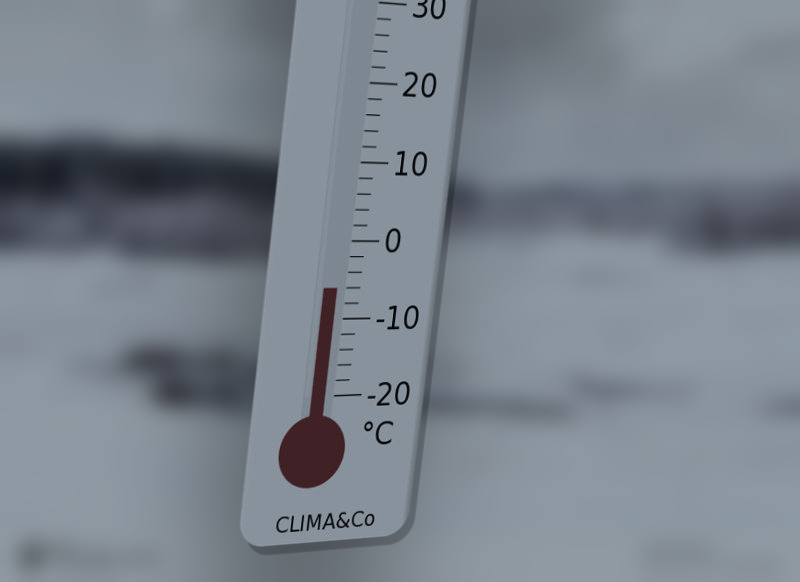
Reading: -6 °C
